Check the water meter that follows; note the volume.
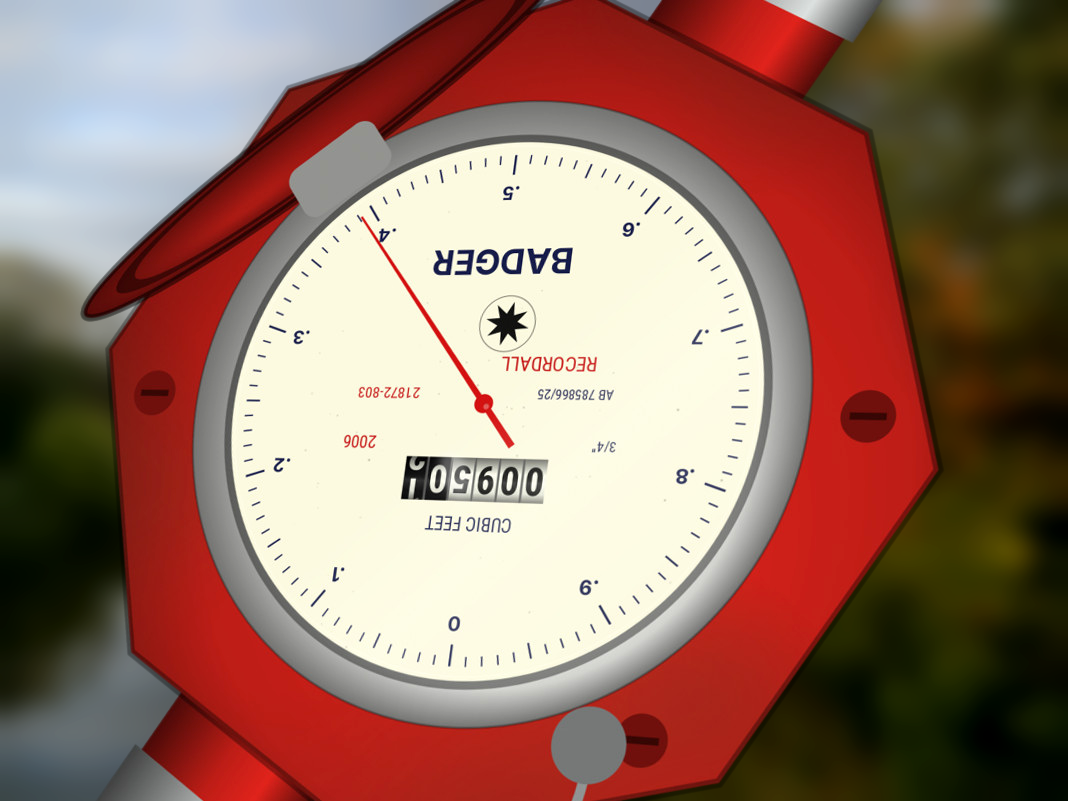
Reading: 9501.39 ft³
